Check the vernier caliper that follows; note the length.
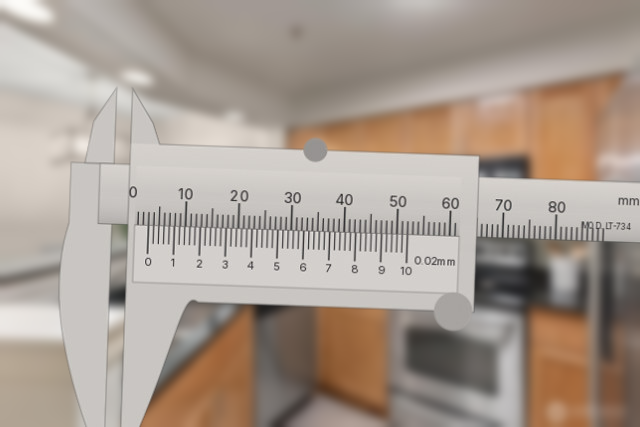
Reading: 3.0 mm
